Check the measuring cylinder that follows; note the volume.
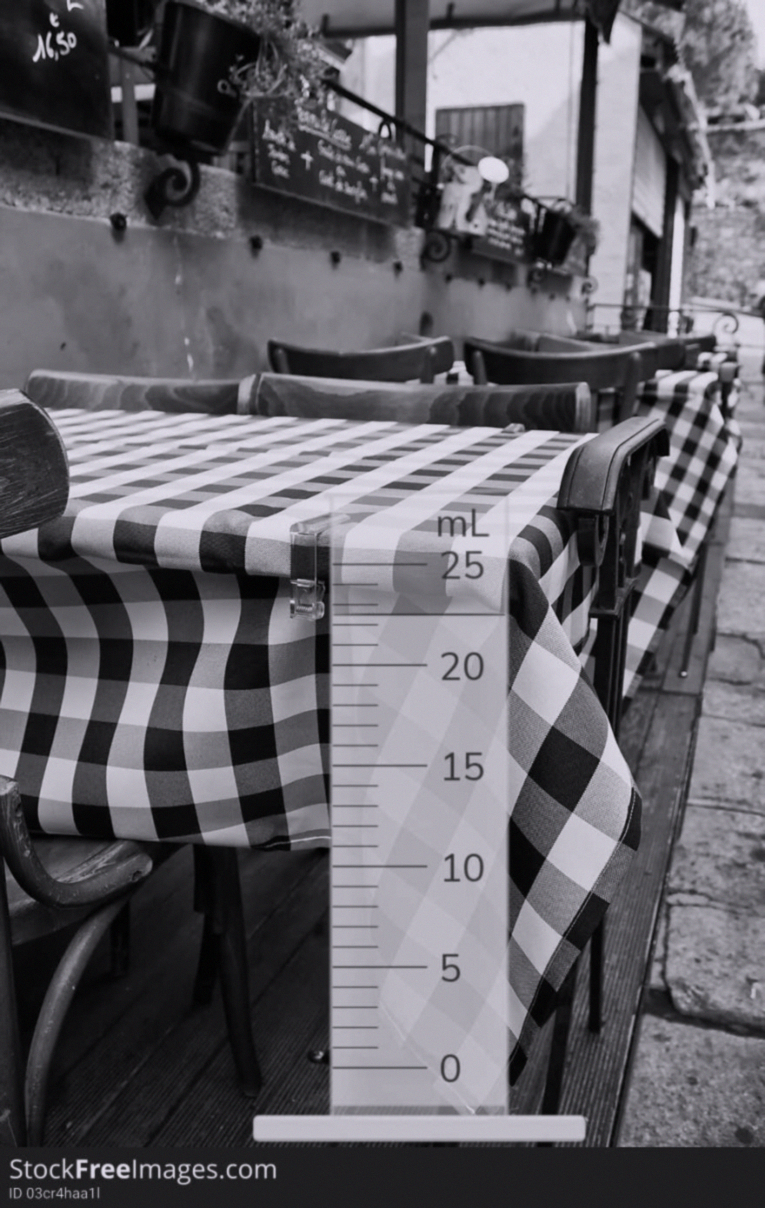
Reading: 22.5 mL
